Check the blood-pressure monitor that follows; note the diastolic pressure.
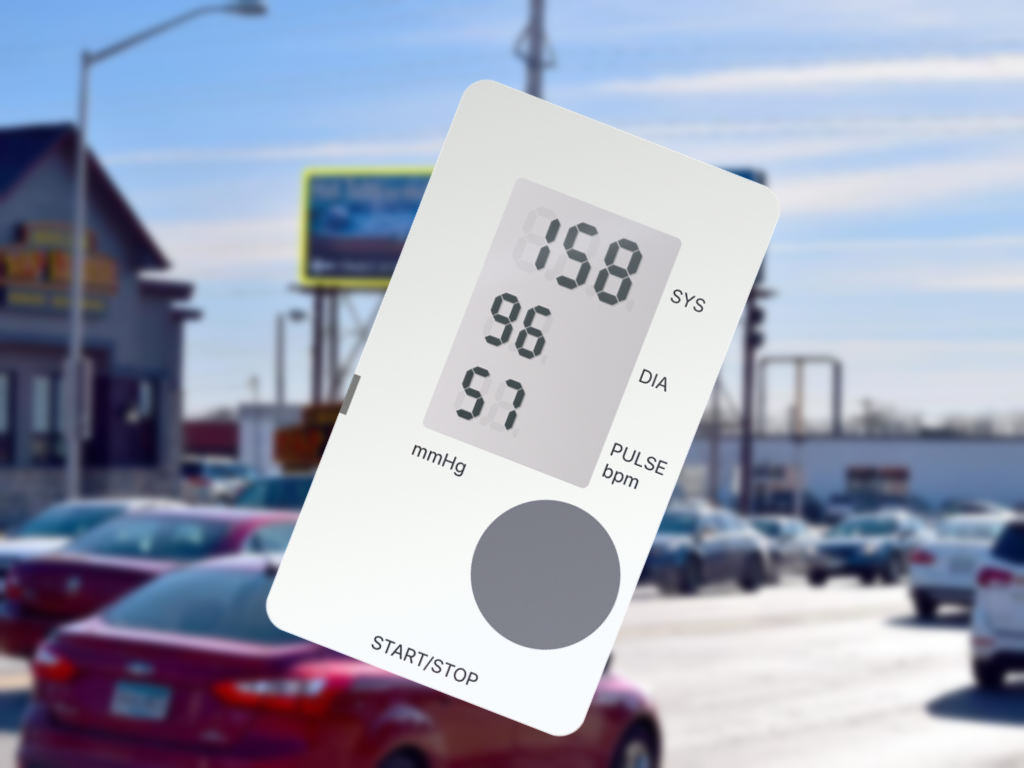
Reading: 96 mmHg
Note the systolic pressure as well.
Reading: 158 mmHg
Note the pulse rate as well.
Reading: 57 bpm
